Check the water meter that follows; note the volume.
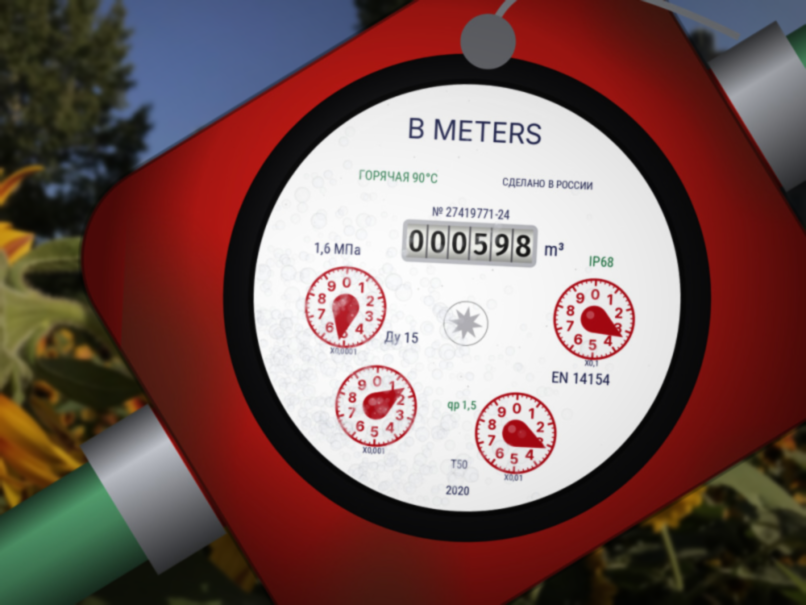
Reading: 598.3315 m³
